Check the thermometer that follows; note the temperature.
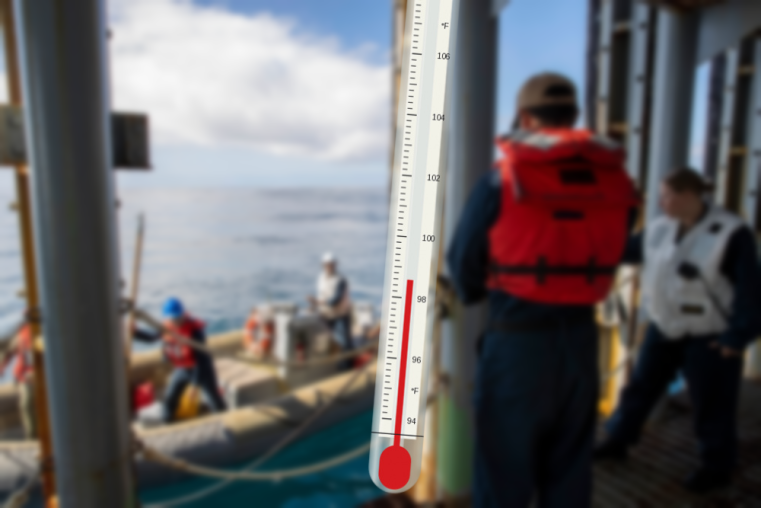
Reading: 98.6 °F
